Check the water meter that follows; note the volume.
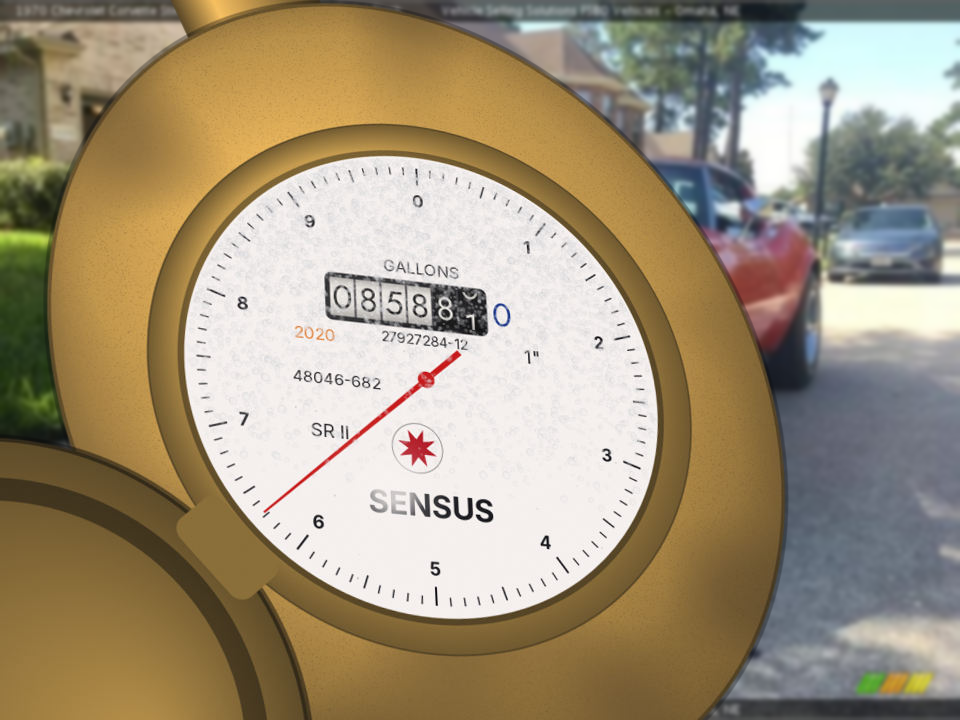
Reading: 858806.3 gal
